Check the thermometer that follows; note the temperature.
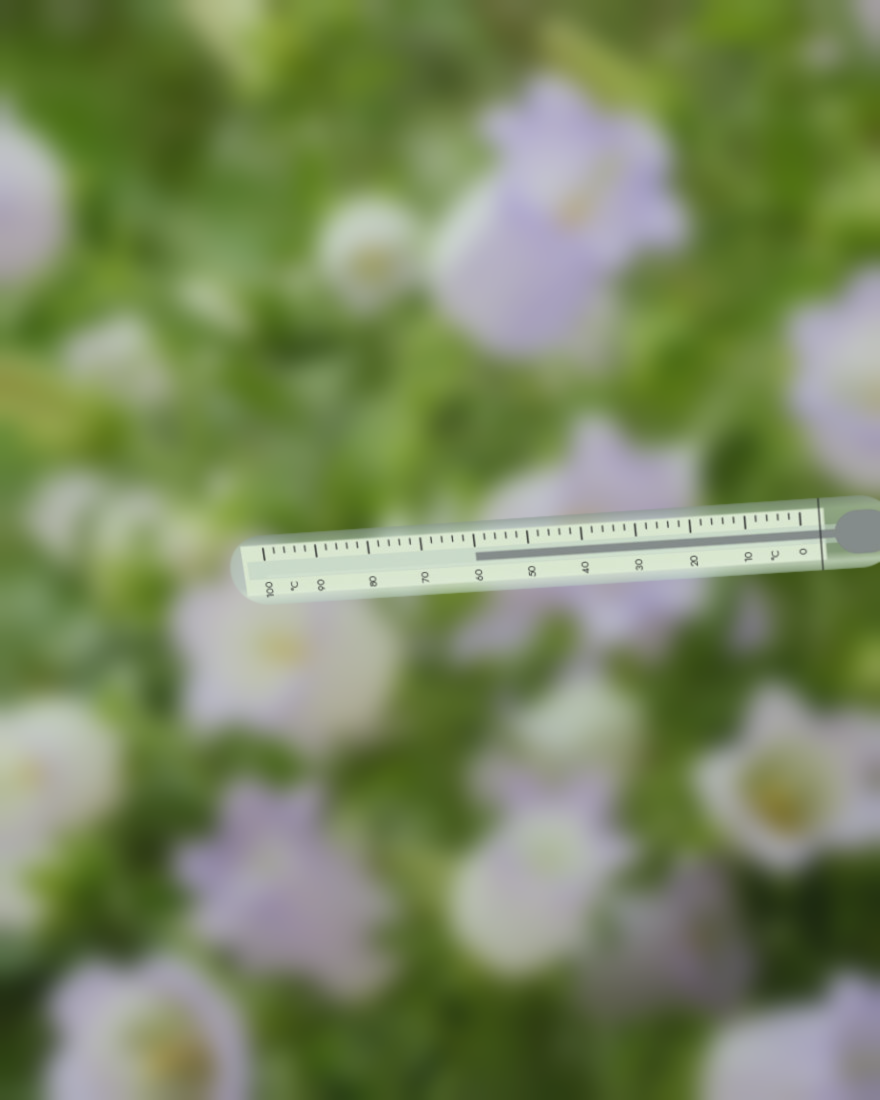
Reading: 60 °C
